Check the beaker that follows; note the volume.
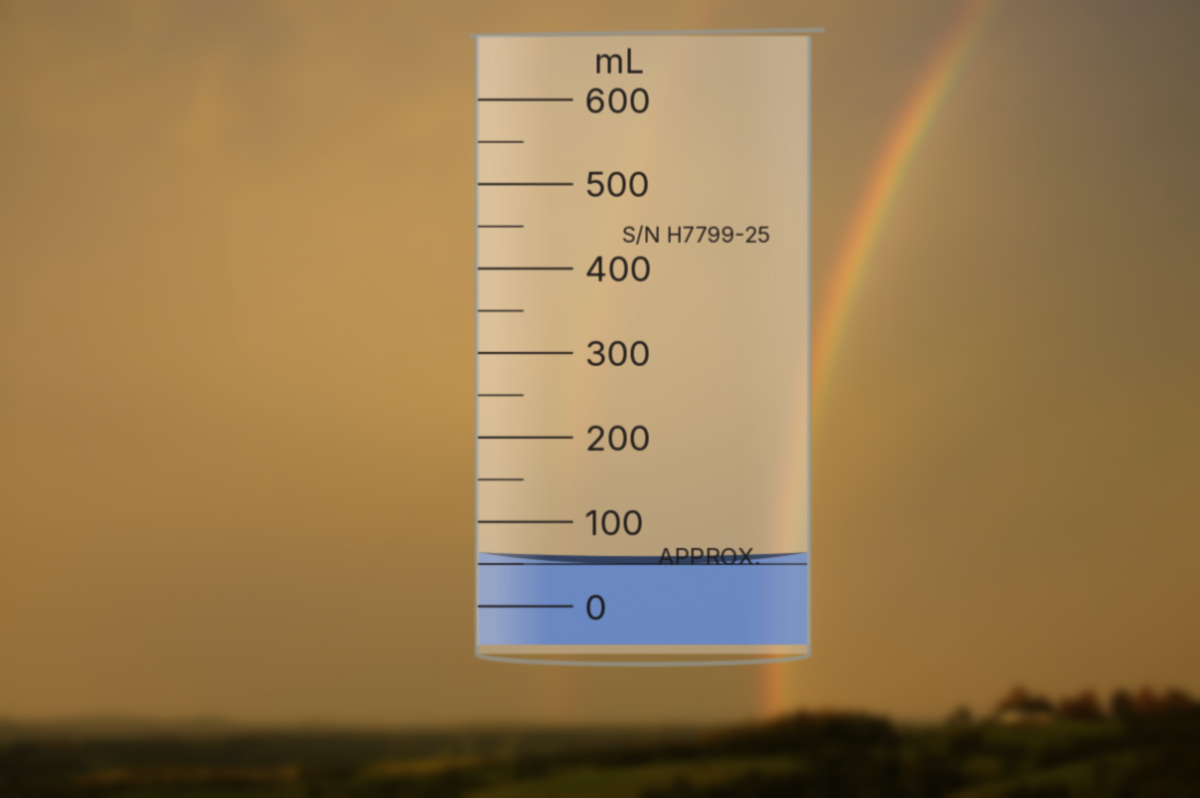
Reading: 50 mL
